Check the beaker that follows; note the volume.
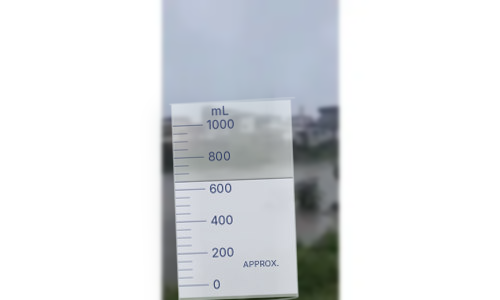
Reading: 650 mL
